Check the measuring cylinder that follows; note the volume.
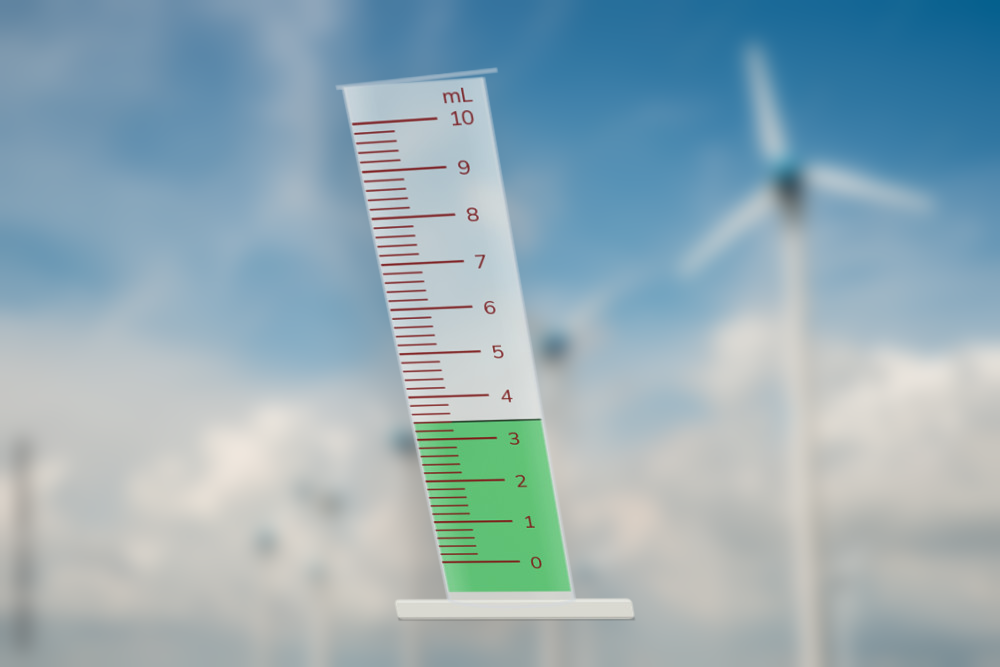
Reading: 3.4 mL
